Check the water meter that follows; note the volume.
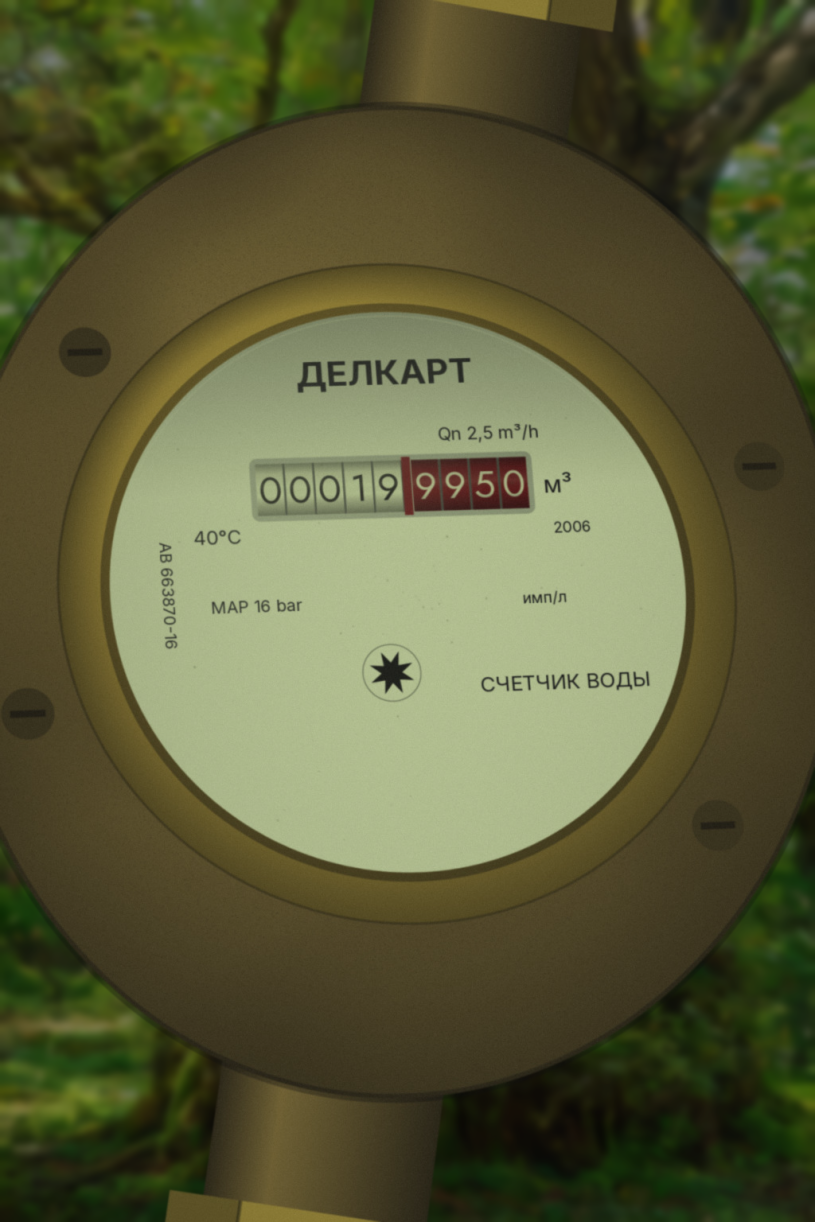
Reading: 19.9950 m³
